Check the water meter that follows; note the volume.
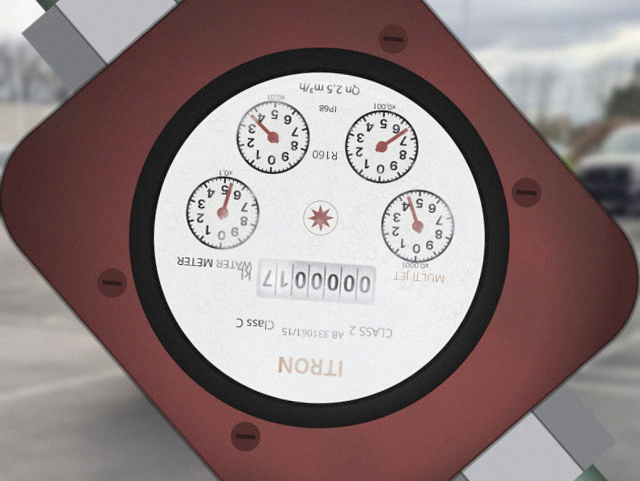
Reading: 17.5364 kL
